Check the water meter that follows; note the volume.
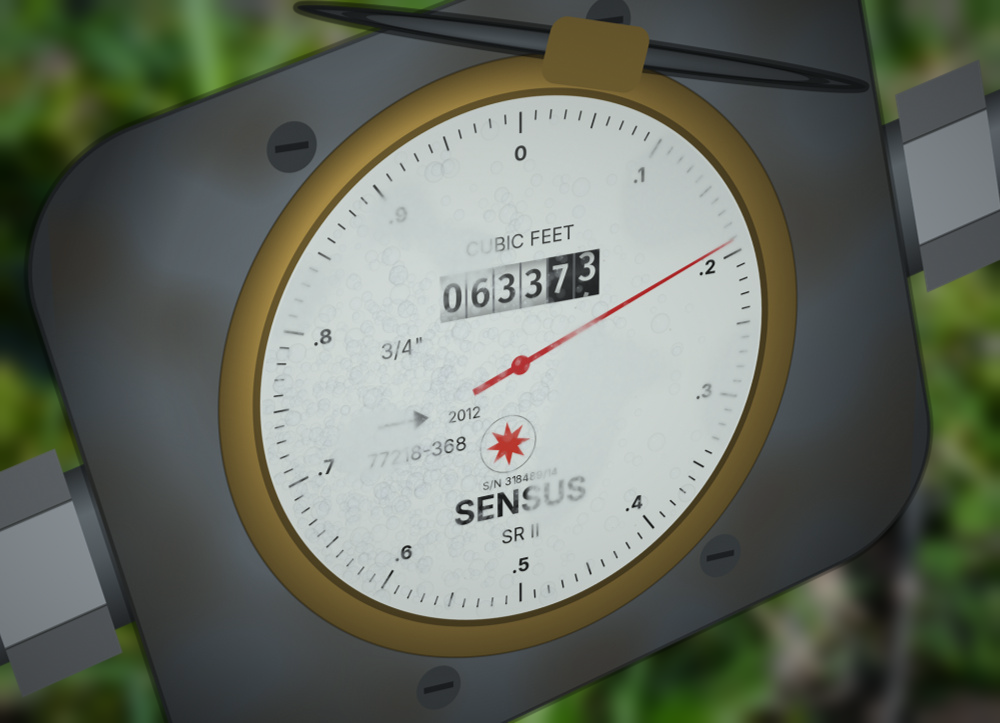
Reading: 63373.19 ft³
